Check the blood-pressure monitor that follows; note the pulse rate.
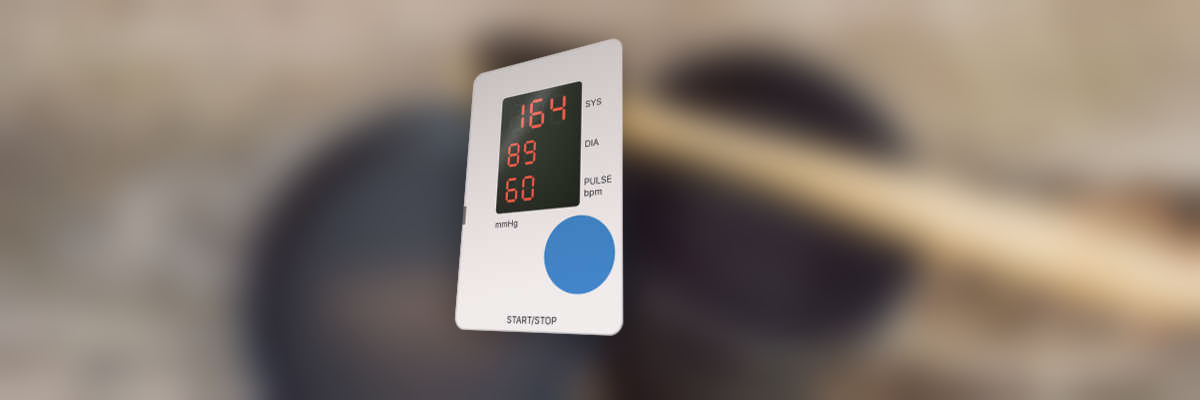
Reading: 60 bpm
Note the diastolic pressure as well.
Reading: 89 mmHg
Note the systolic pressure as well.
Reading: 164 mmHg
